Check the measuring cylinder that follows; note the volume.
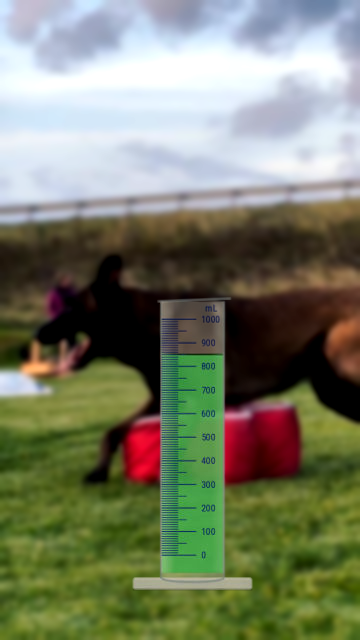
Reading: 850 mL
